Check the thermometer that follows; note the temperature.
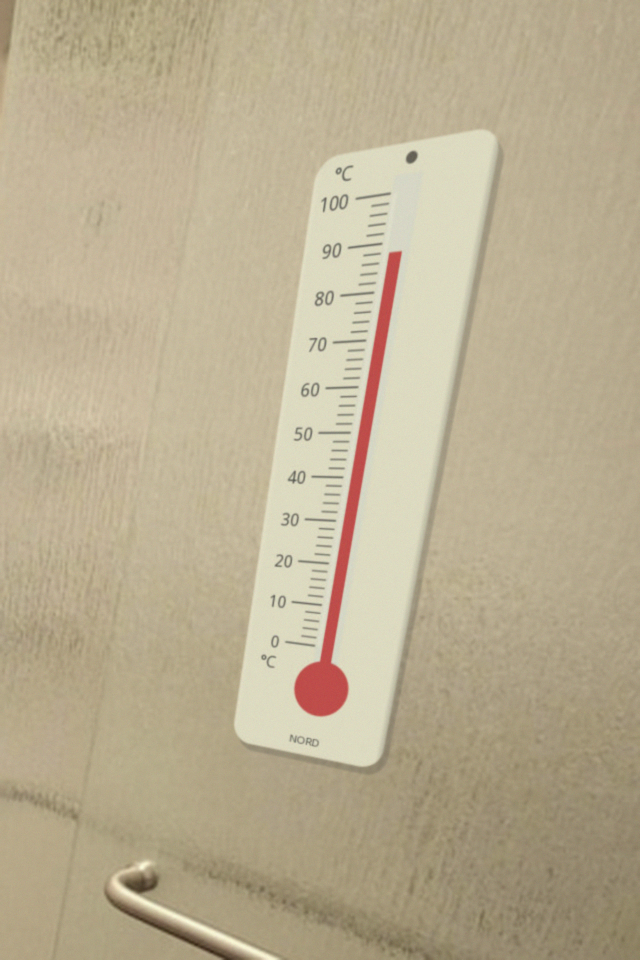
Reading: 88 °C
